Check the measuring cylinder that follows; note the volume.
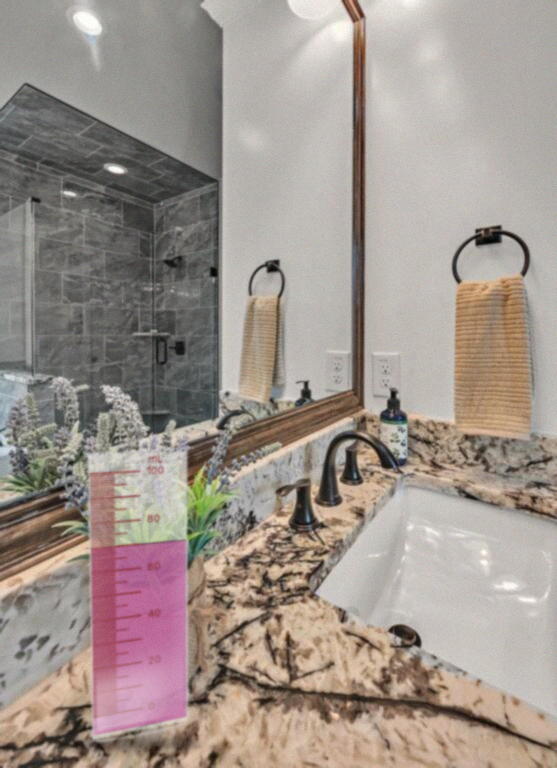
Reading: 70 mL
